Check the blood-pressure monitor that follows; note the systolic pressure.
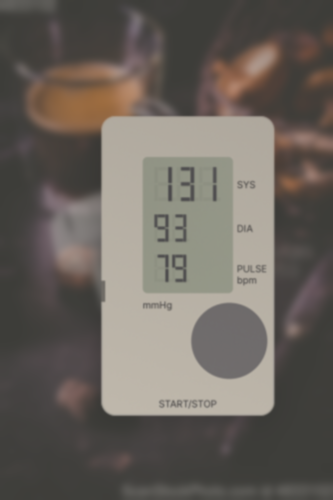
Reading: 131 mmHg
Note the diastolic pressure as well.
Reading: 93 mmHg
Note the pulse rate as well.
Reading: 79 bpm
